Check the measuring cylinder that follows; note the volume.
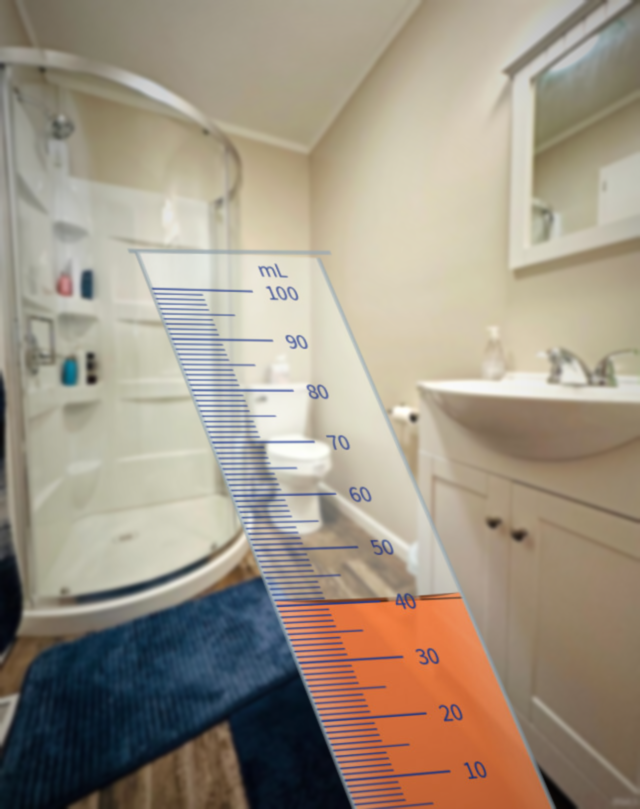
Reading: 40 mL
